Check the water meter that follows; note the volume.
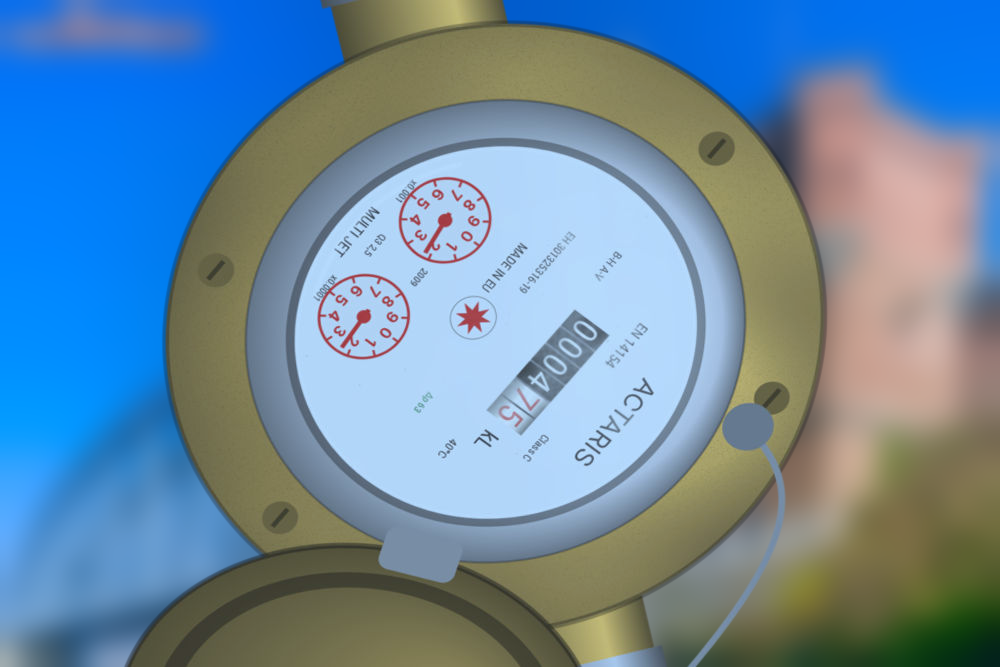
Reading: 4.7522 kL
